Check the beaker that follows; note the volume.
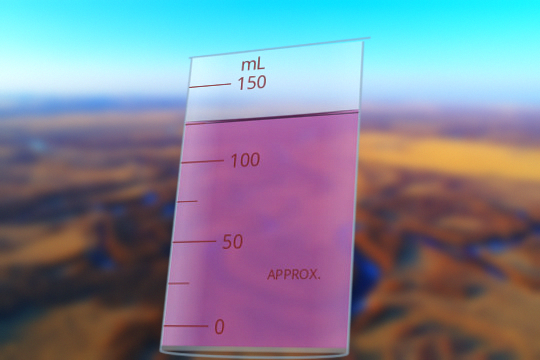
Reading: 125 mL
